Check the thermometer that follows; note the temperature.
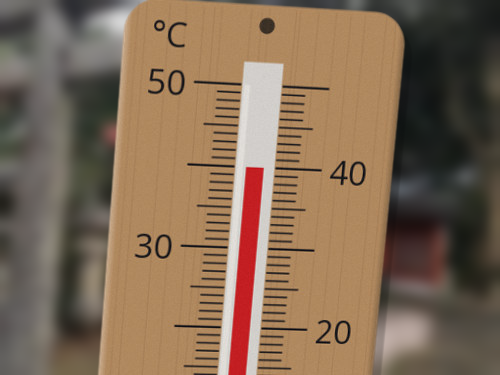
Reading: 40 °C
